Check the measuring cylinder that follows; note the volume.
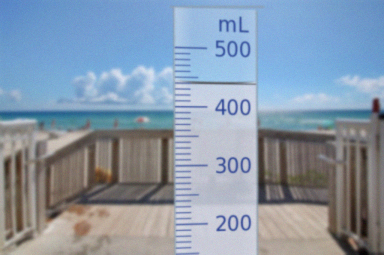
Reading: 440 mL
